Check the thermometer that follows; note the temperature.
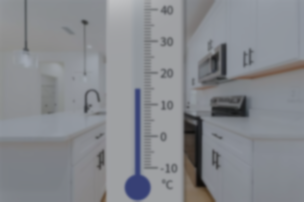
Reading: 15 °C
